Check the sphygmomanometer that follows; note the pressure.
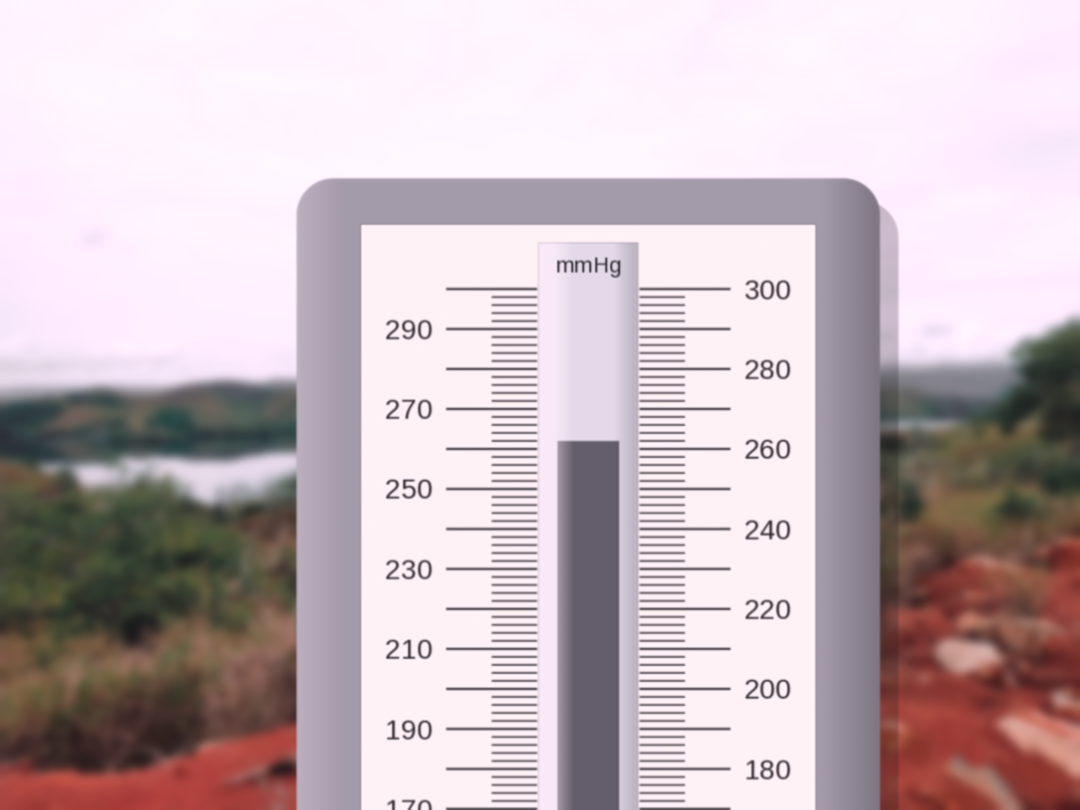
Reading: 262 mmHg
